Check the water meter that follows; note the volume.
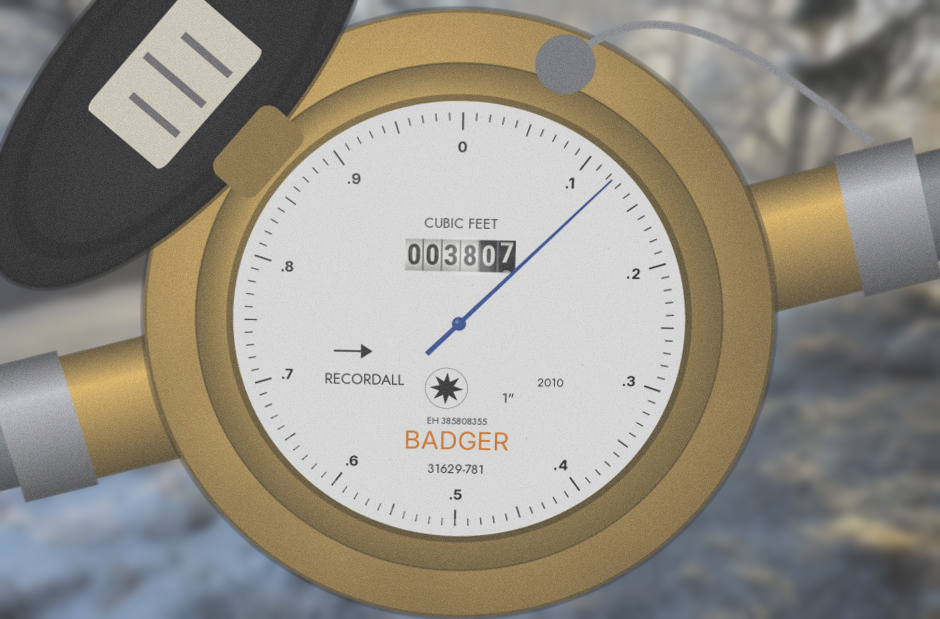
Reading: 3807.12 ft³
